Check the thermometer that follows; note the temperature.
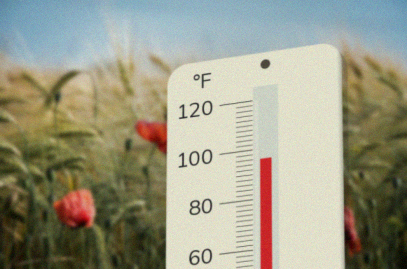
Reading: 96 °F
